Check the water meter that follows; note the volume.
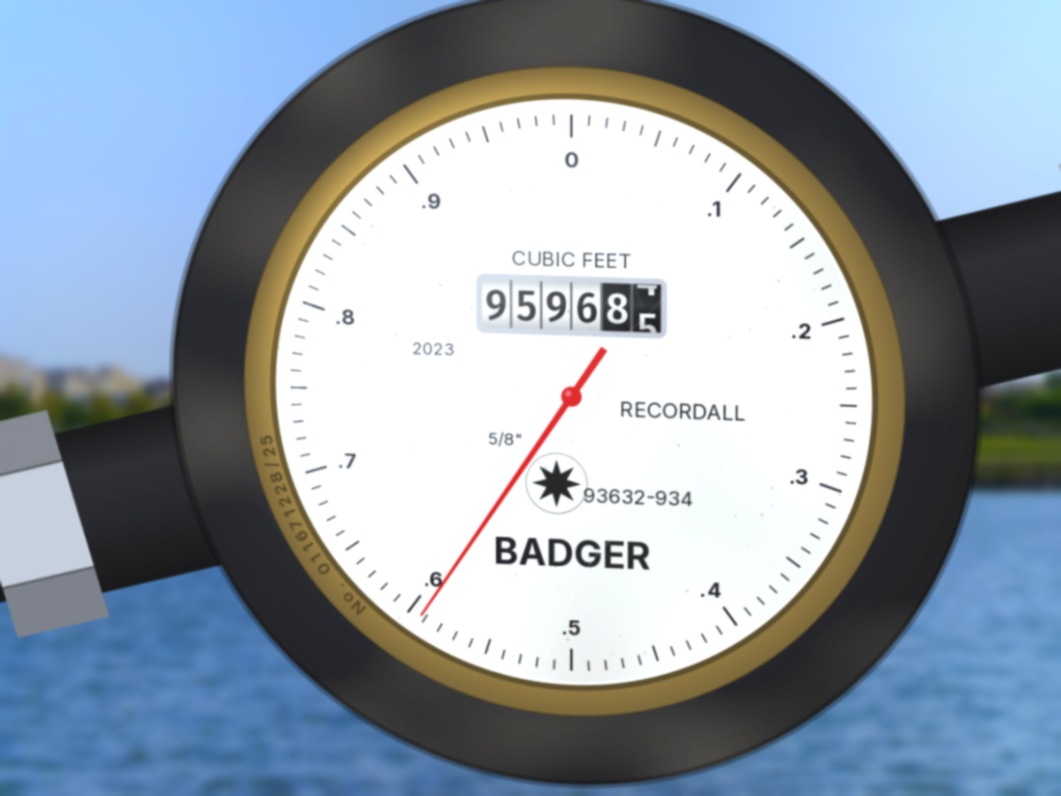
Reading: 959684.59 ft³
